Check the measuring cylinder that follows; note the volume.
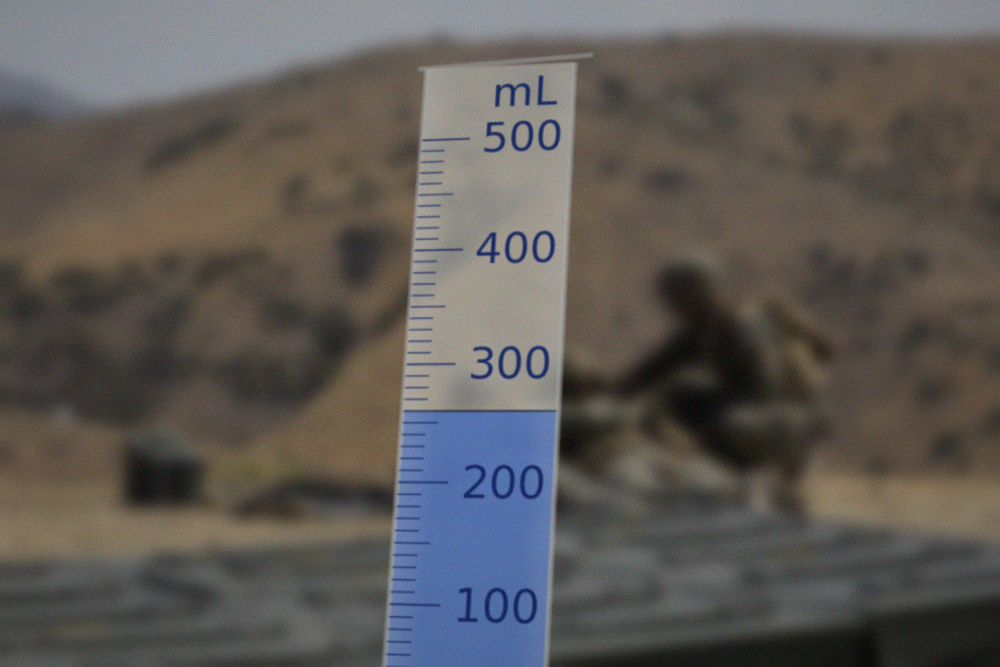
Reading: 260 mL
